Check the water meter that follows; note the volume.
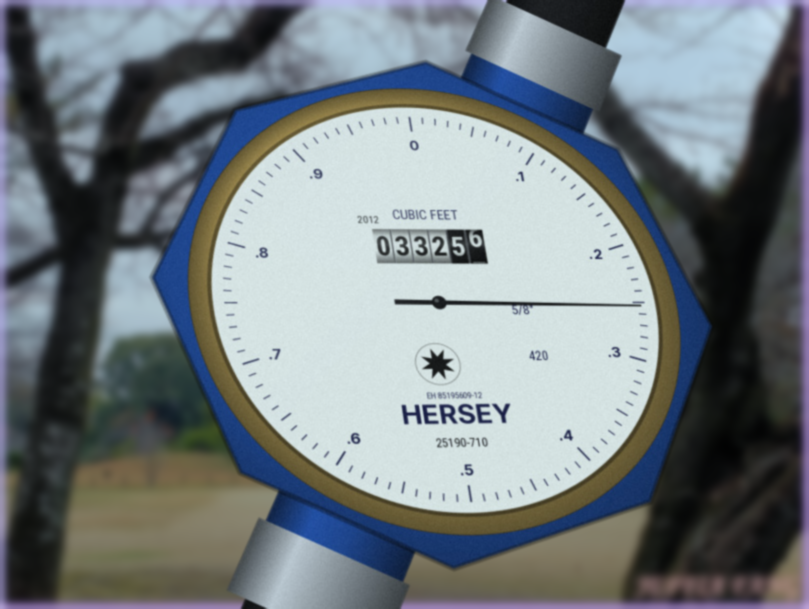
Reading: 33256.25 ft³
